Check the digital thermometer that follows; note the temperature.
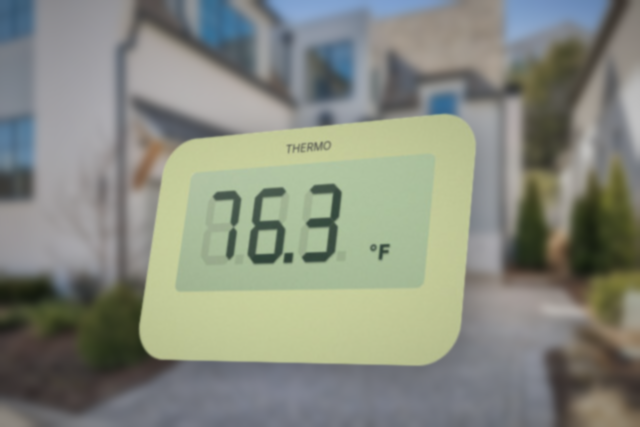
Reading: 76.3 °F
